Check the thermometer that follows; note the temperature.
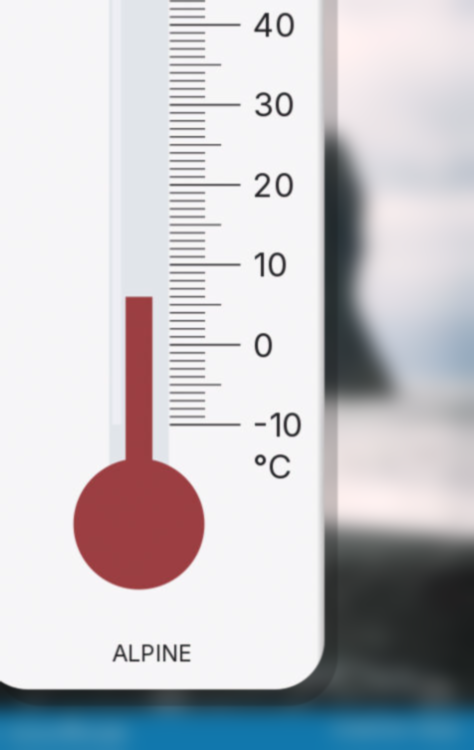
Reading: 6 °C
